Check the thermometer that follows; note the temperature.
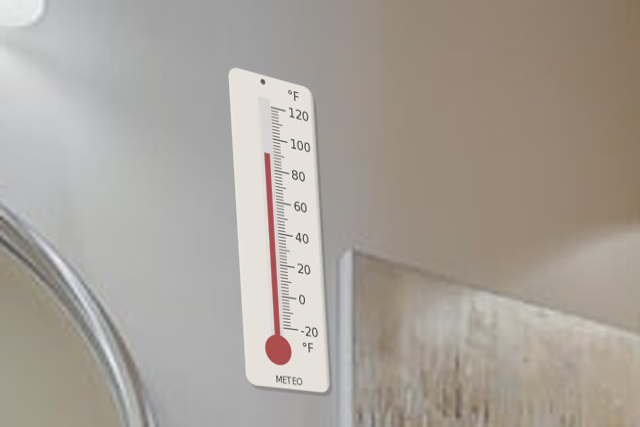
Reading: 90 °F
